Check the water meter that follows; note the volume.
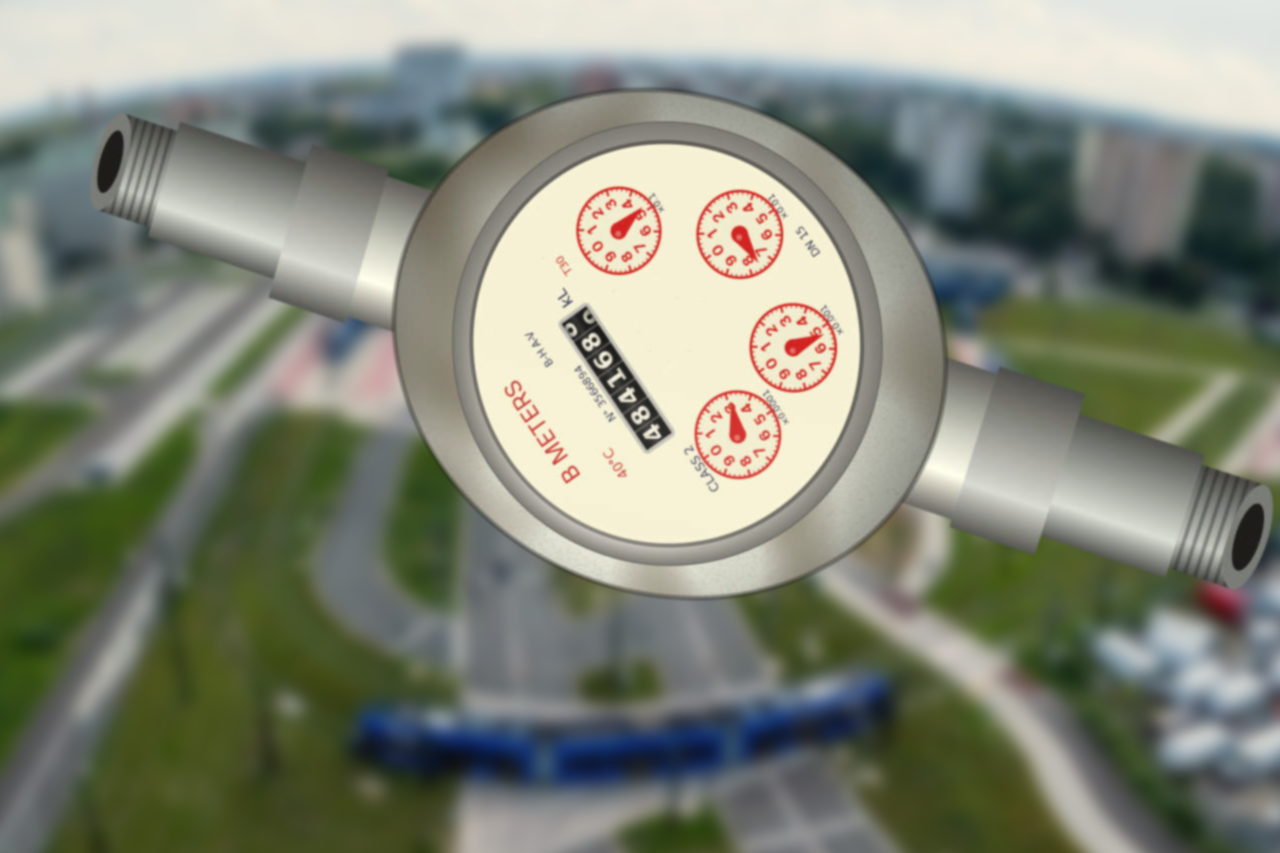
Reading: 4841688.4753 kL
